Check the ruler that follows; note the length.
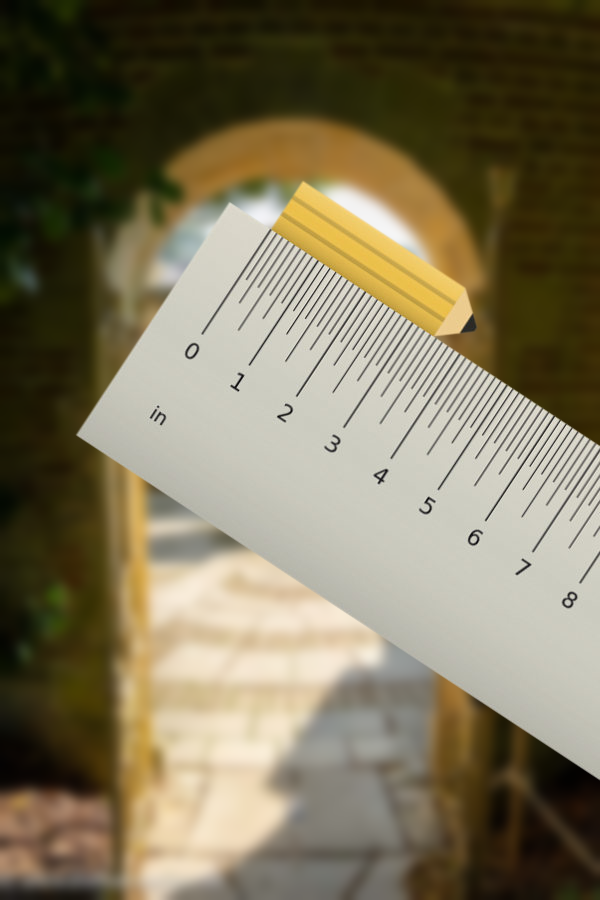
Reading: 4 in
